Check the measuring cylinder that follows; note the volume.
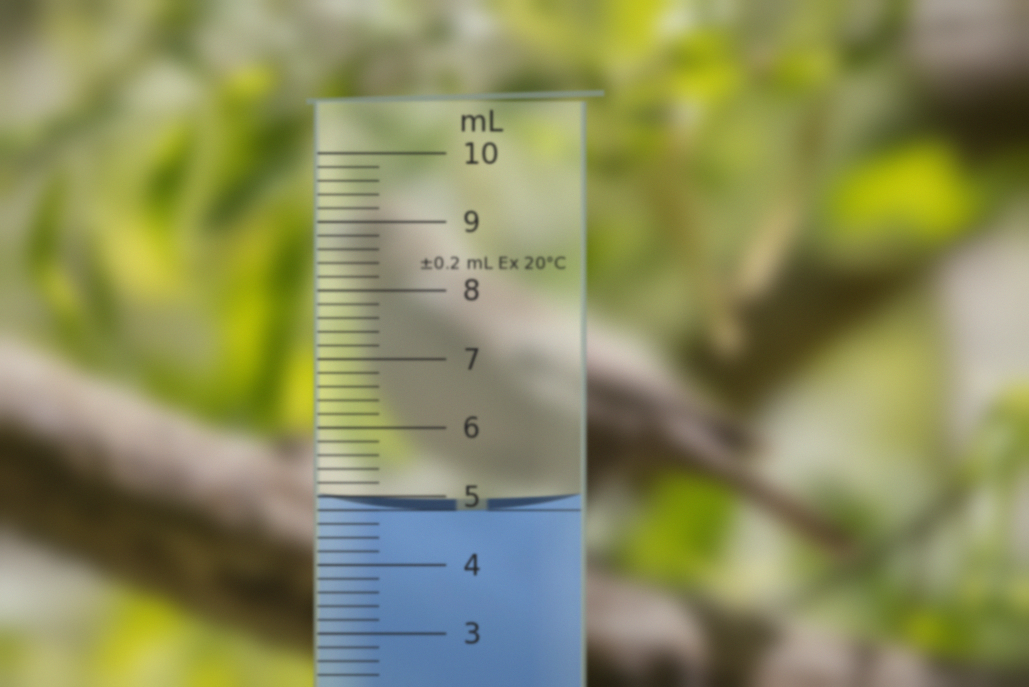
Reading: 4.8 mL
